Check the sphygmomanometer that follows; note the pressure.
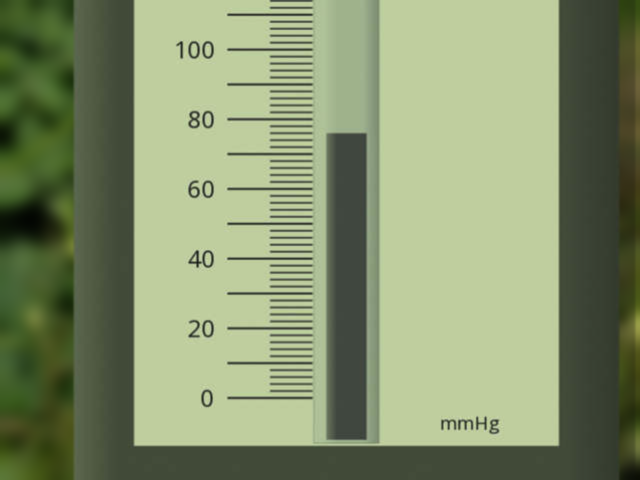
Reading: 76 mmHg
